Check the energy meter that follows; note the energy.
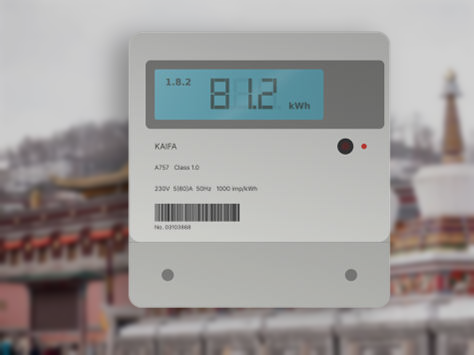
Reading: 81.2 kWh
